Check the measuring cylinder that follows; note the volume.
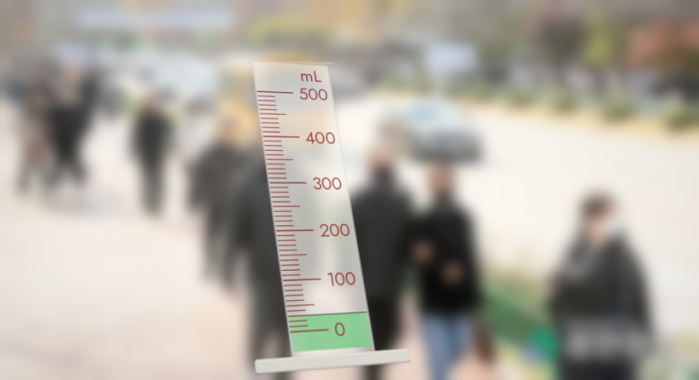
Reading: 30 mL
